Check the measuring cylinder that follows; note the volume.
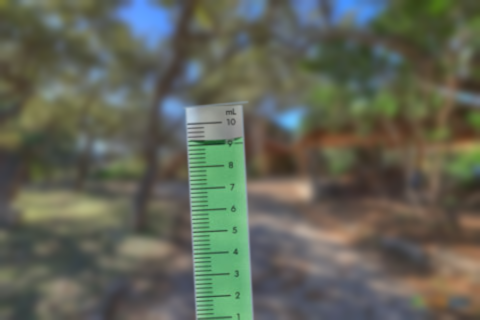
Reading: 9 mL
